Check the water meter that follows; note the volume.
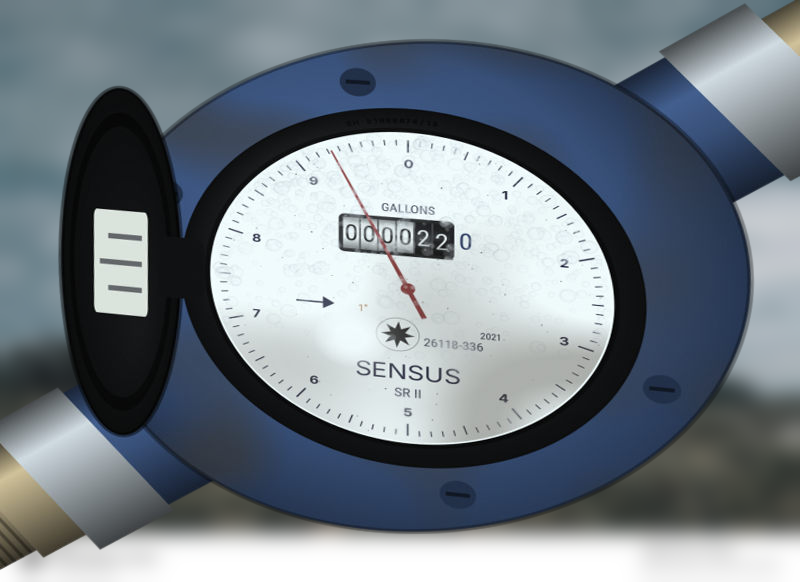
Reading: 219.3 gal
